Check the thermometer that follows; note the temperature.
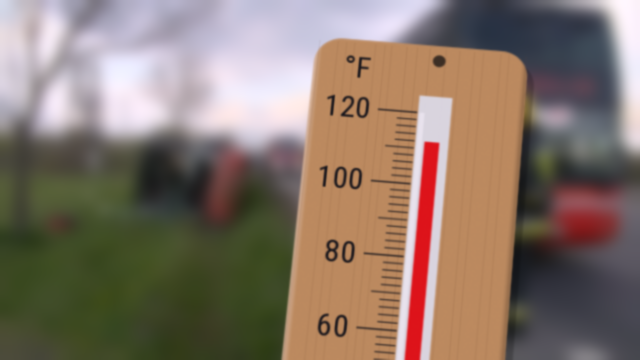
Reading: 112 °F
